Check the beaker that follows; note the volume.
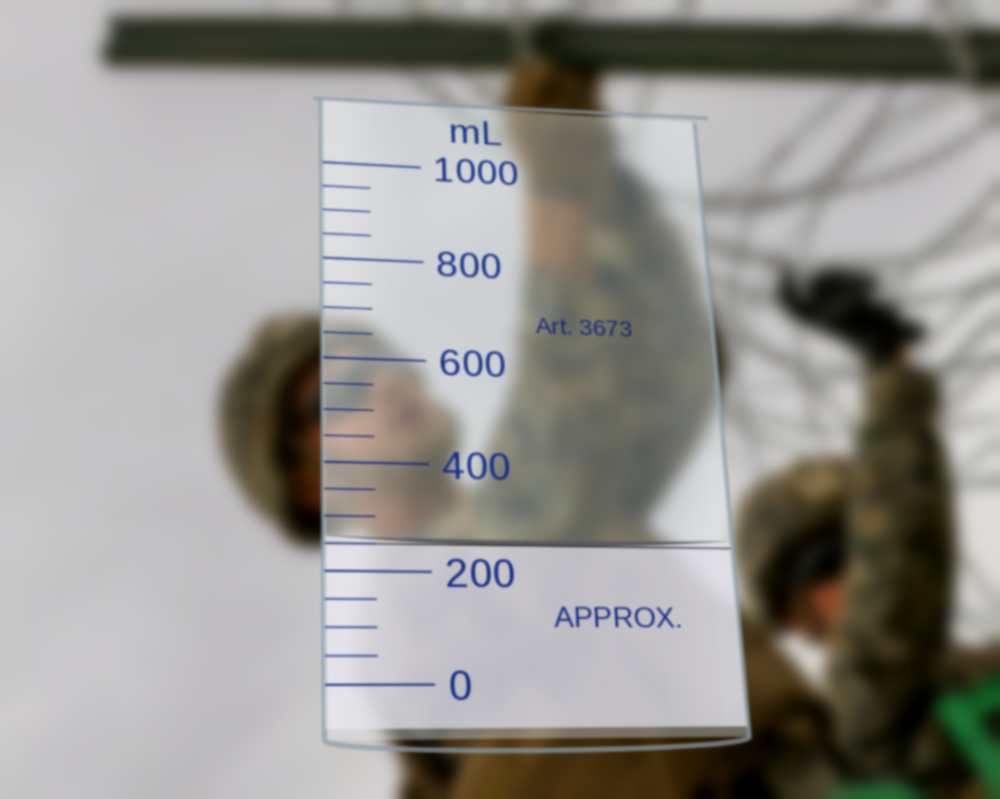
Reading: 250 mL
